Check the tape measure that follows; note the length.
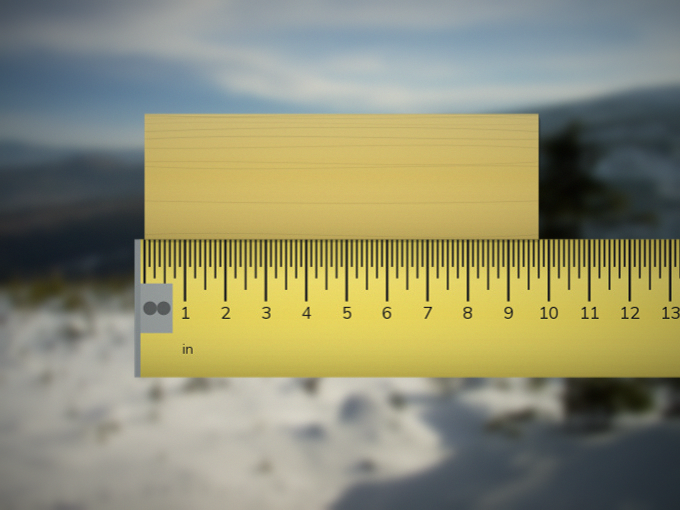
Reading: 9.75 in
